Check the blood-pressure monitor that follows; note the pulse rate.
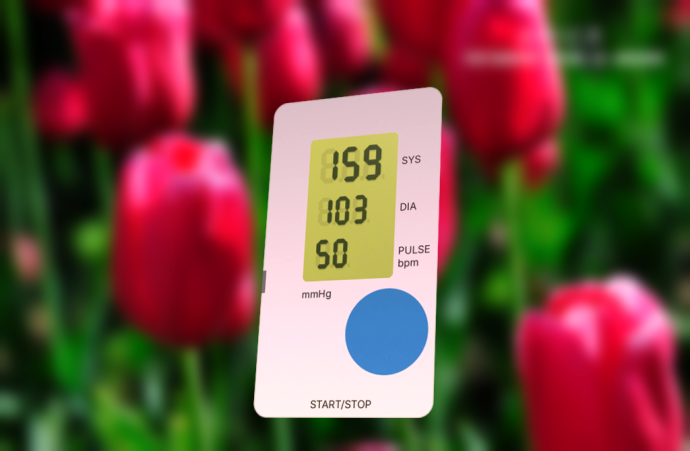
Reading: 50 bpm
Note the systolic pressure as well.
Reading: 159 mmHg
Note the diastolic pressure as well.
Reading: 103 mmHg
